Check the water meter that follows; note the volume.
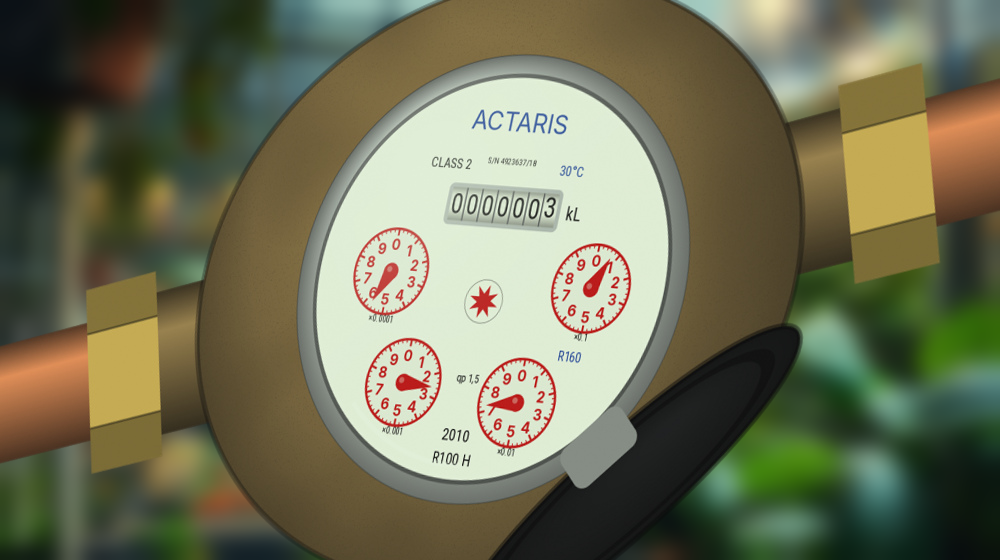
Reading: 3.0725 kL
